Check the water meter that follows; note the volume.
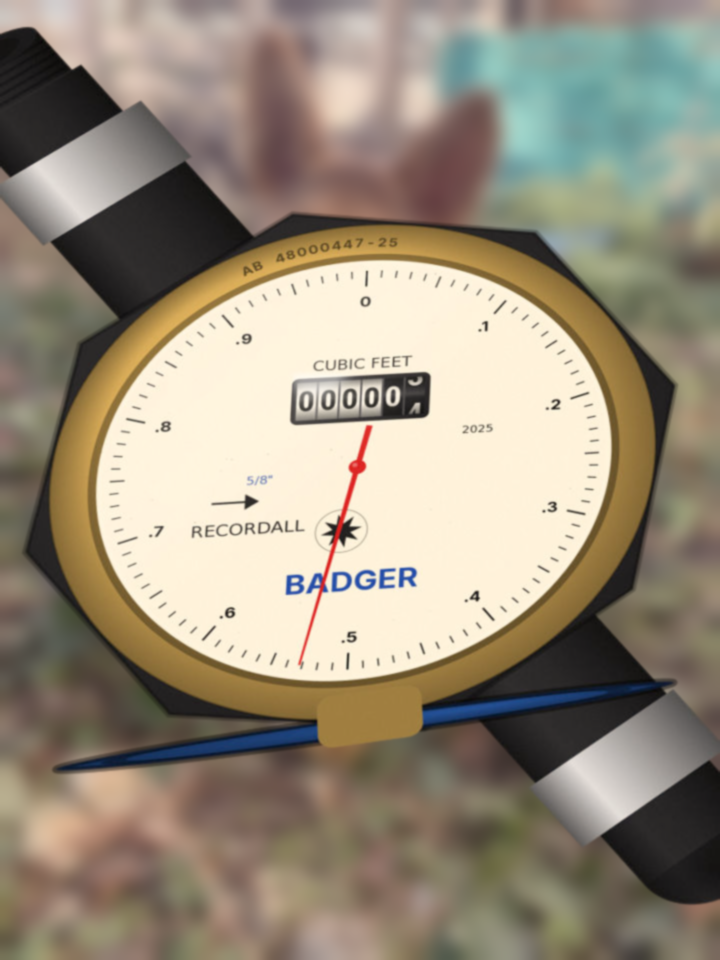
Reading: 3.53 ft³
